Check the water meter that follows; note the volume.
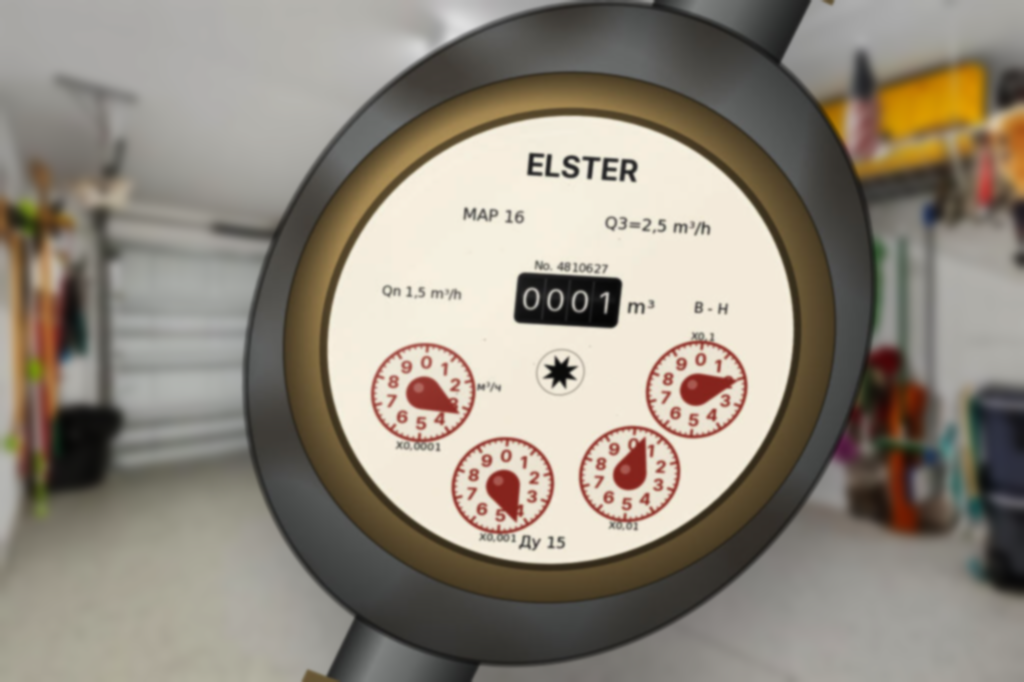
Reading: 1.2043 m³
